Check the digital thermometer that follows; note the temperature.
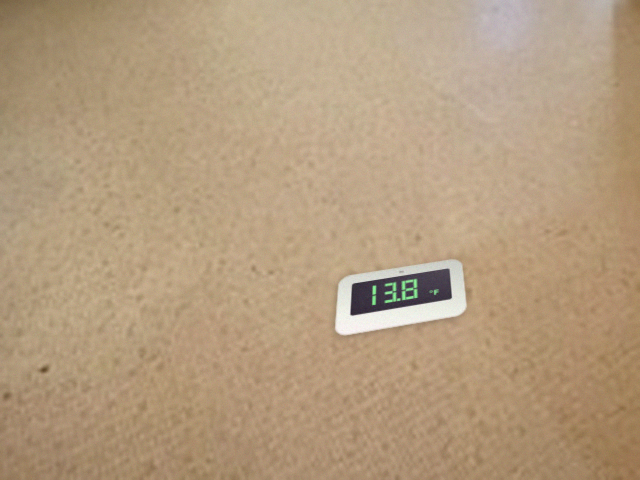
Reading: 13.8 °F
